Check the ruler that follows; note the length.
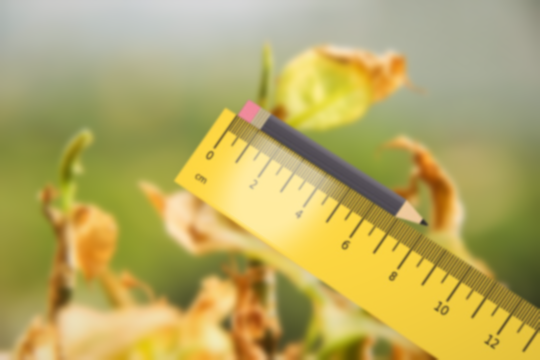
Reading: 8 cm
